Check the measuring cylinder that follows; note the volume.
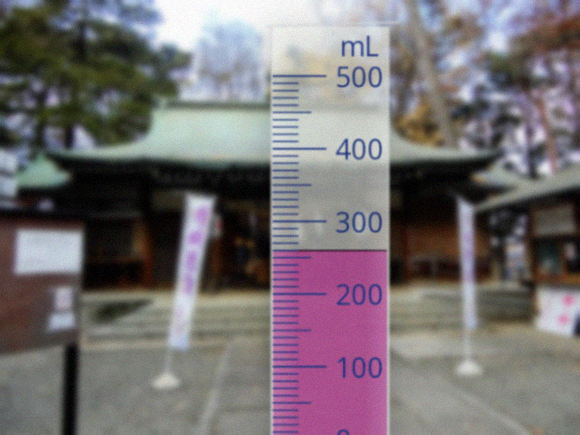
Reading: 260 mL
